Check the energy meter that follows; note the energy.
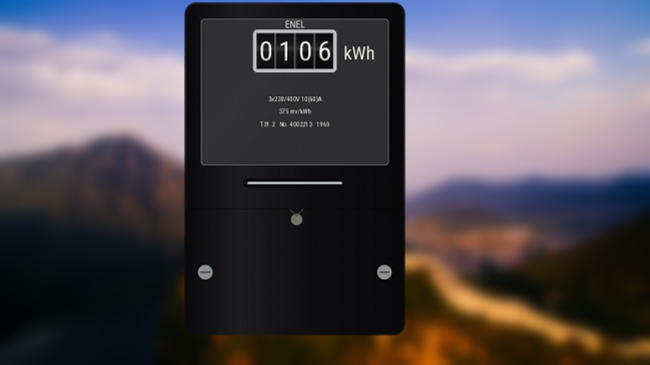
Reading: 106 kWh
